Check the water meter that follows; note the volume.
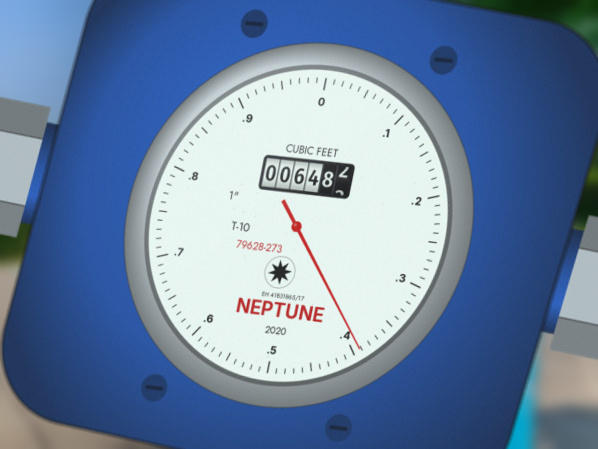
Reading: 6482.39 ft³
